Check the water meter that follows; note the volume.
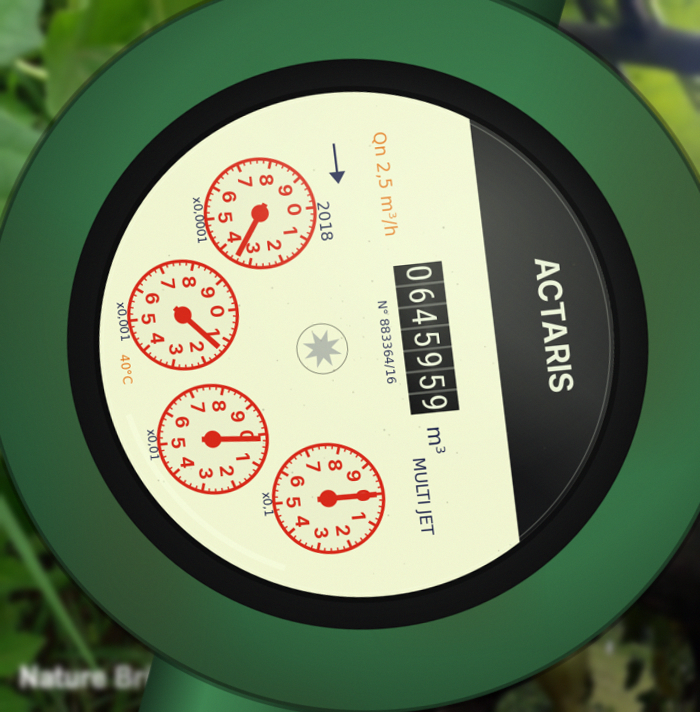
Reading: 645959.0013 m³
